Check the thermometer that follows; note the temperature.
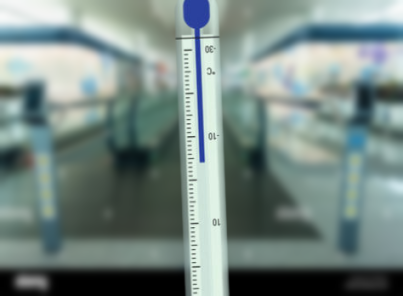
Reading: -4 °C
